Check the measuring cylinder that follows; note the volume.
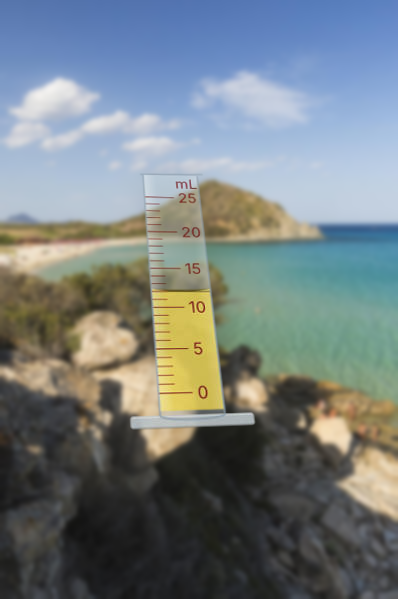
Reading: 12 mL
